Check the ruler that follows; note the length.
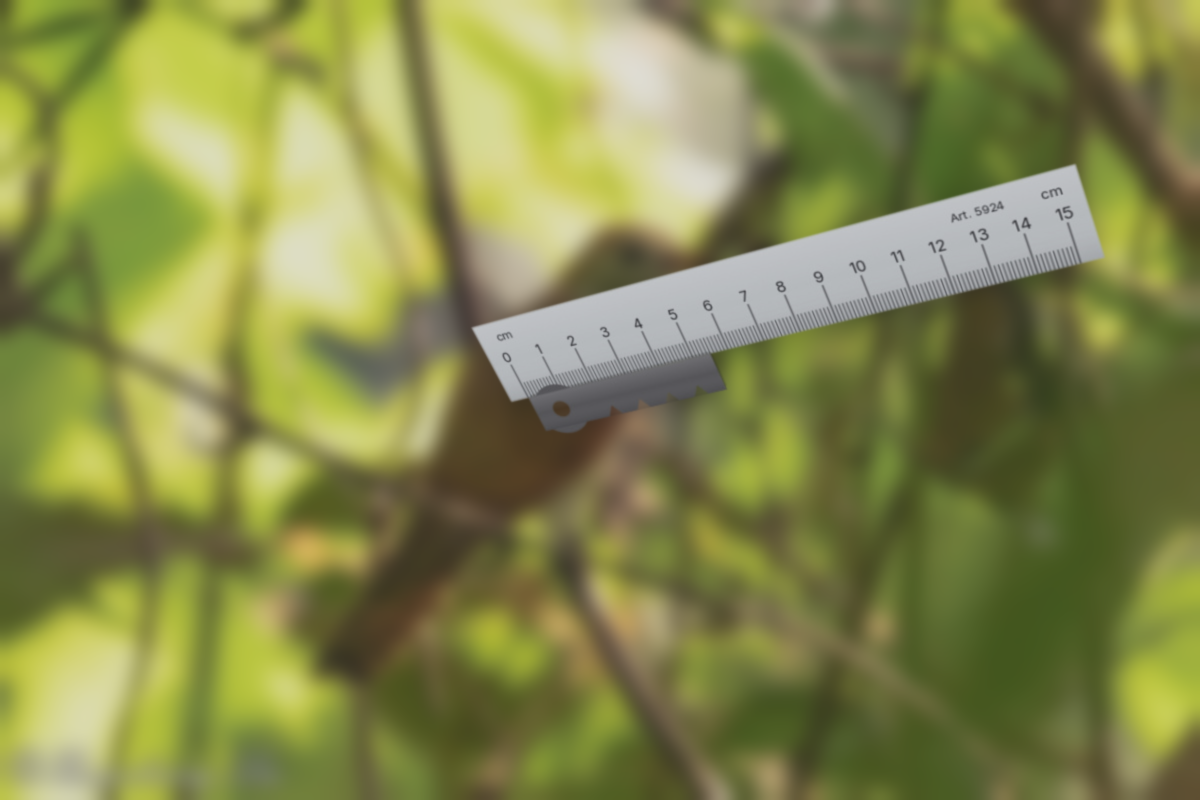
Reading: 5.5 cm
